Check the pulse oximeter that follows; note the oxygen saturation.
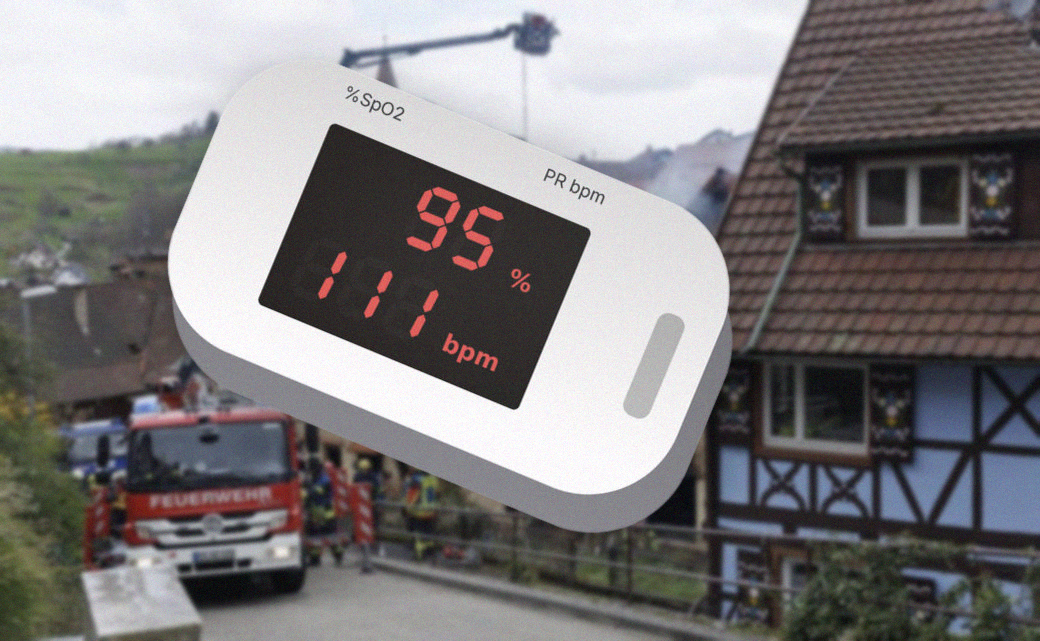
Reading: 95 %
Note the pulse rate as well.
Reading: 111 bpm
